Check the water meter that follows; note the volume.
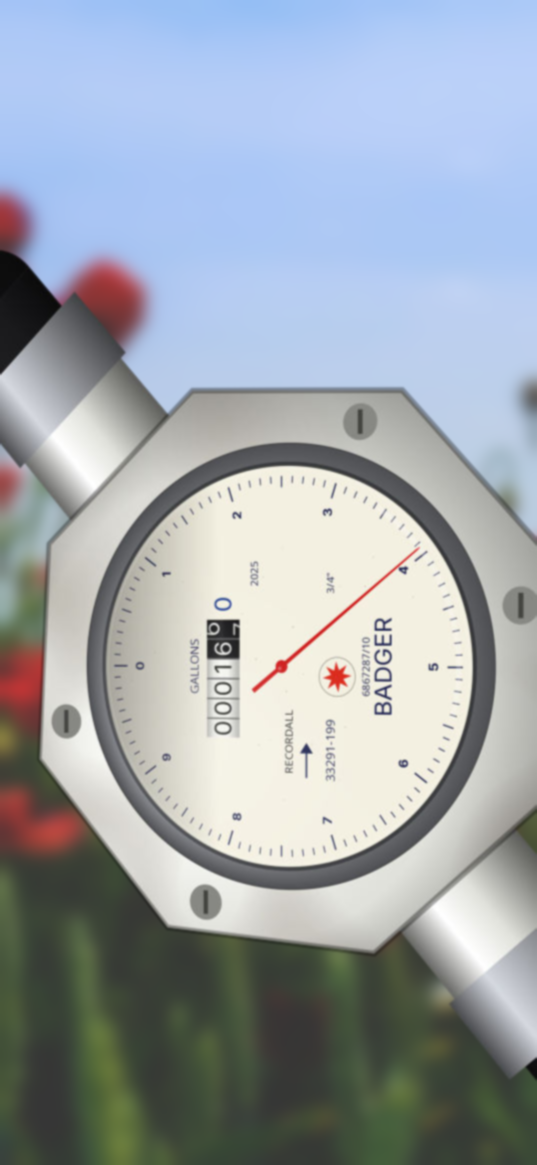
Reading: 1663.9 gal
